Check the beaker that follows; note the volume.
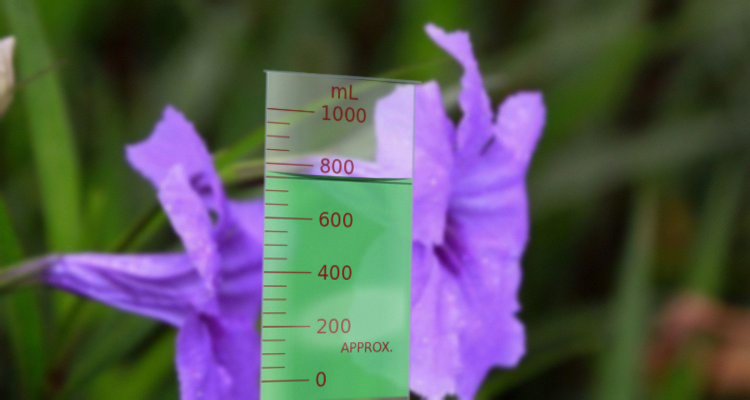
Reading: 750 mL
